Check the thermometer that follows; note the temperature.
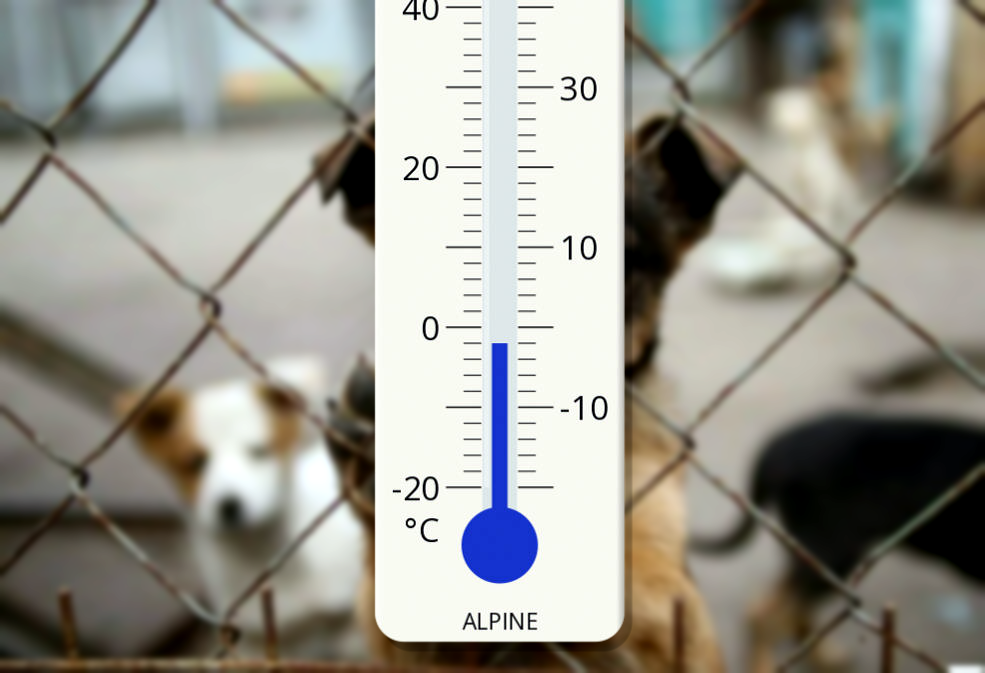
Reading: -2 °C
